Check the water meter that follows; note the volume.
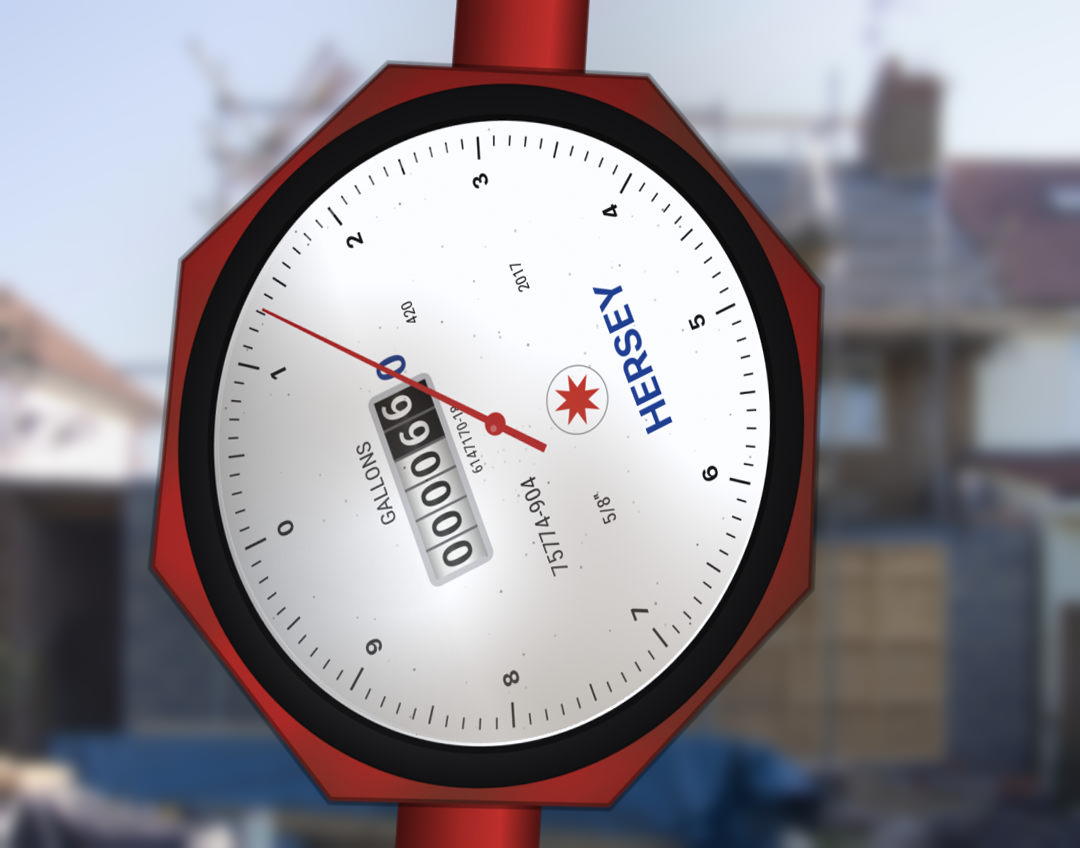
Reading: 661.3 gal
